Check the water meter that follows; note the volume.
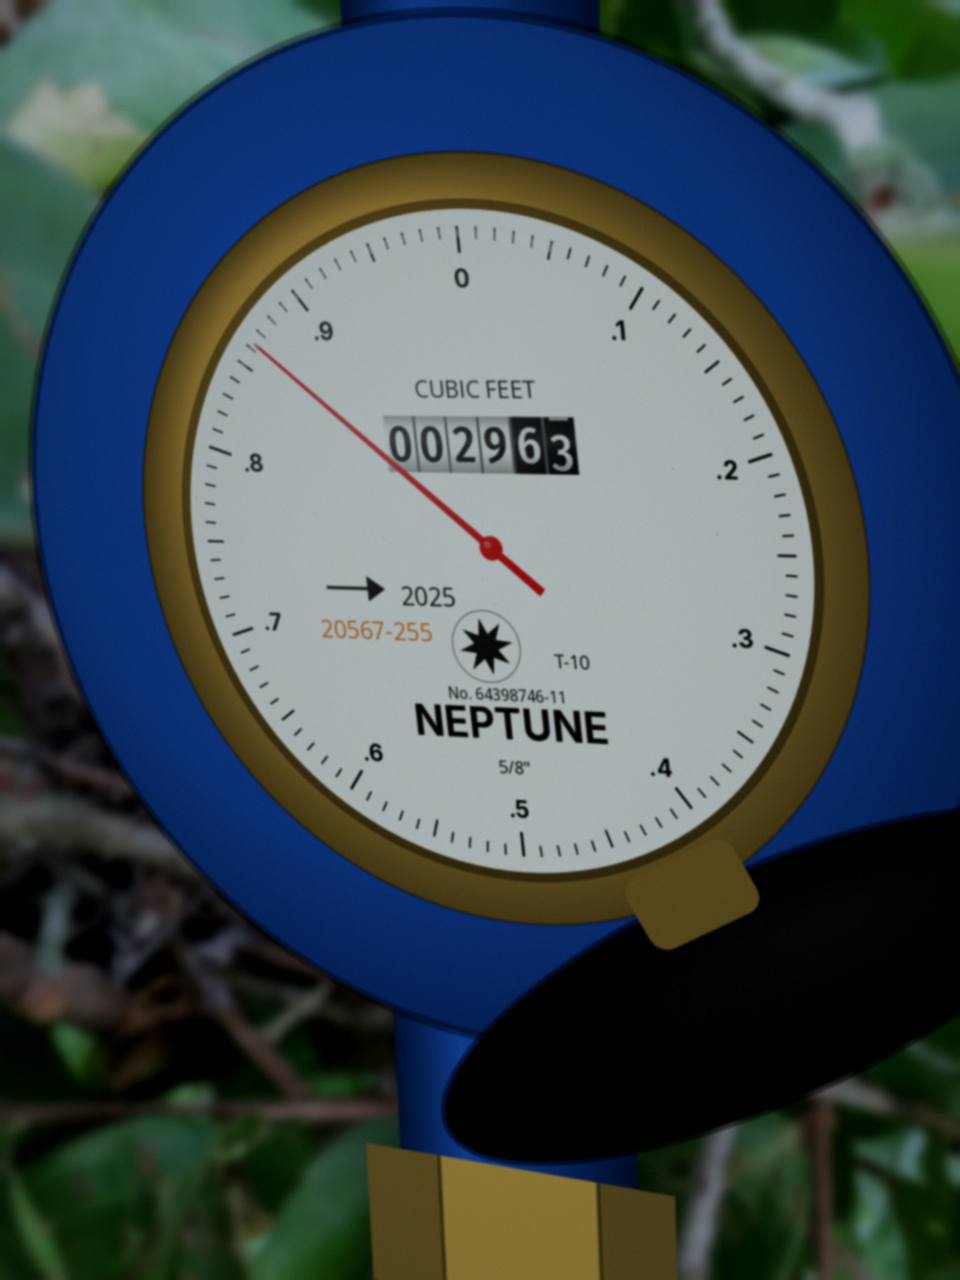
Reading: 2962.86 ft³
